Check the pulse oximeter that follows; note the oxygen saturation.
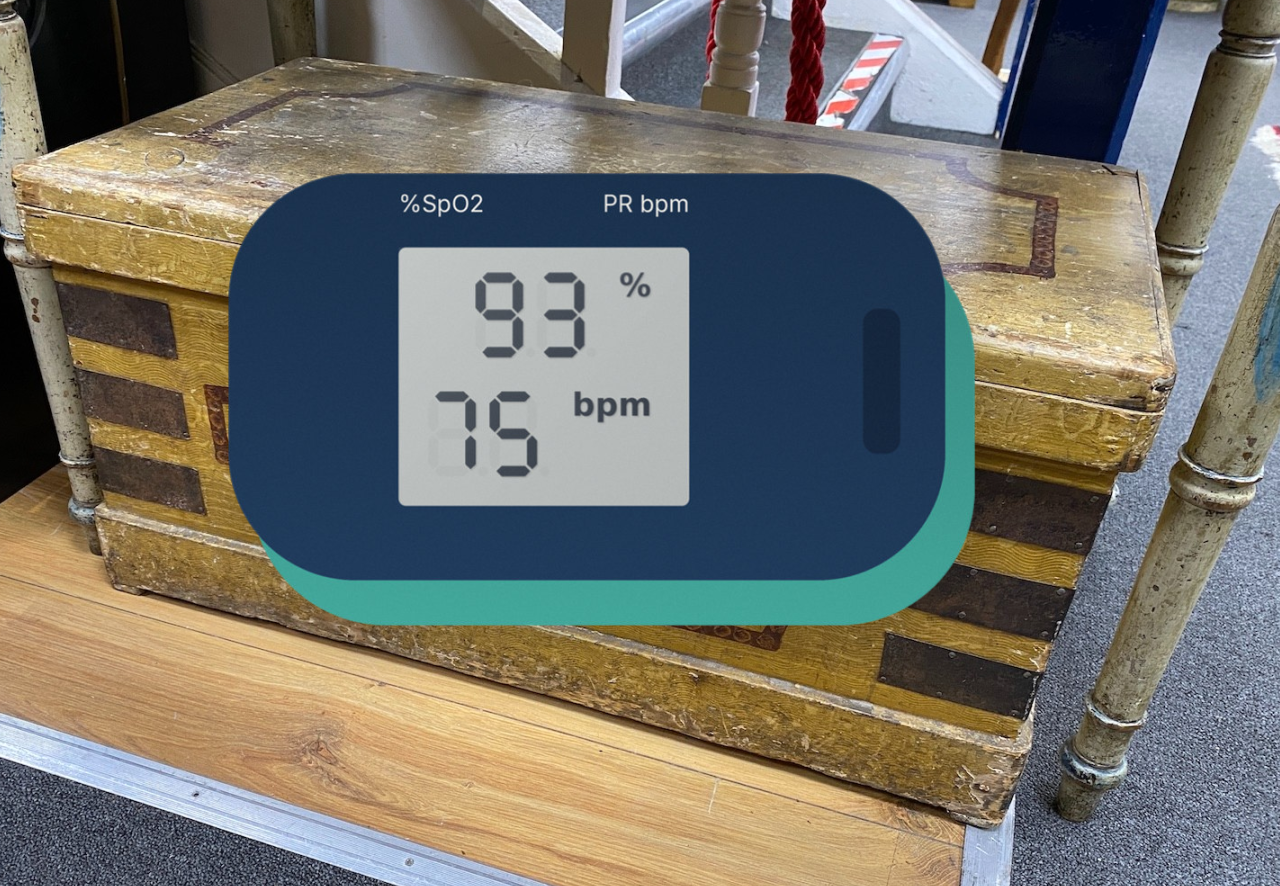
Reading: 93 %
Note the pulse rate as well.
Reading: 75 bpm
